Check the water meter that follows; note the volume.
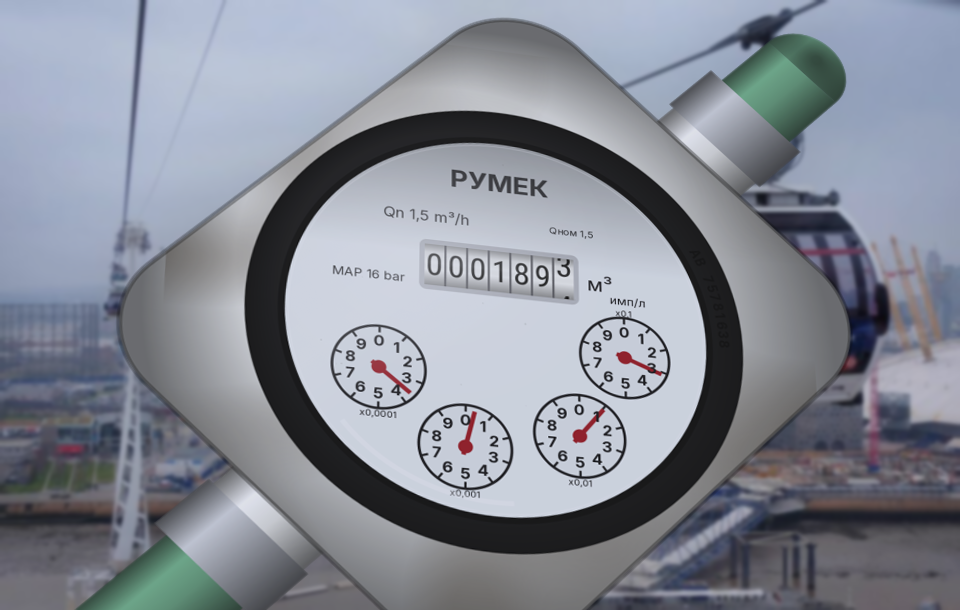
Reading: 1893.3103 m³
